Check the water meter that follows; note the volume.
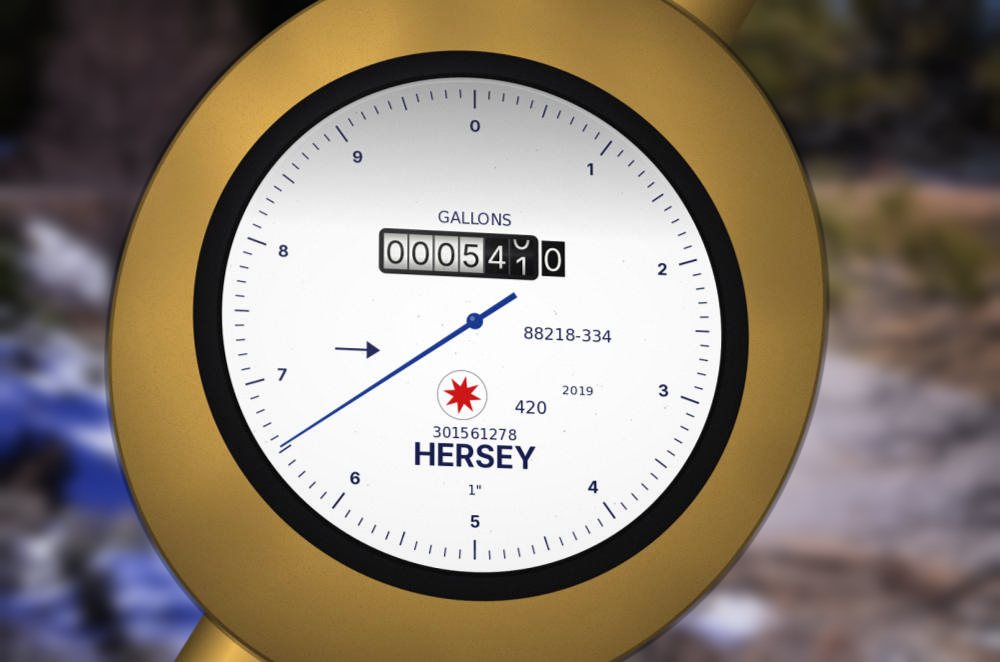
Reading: 5406.5 gal
